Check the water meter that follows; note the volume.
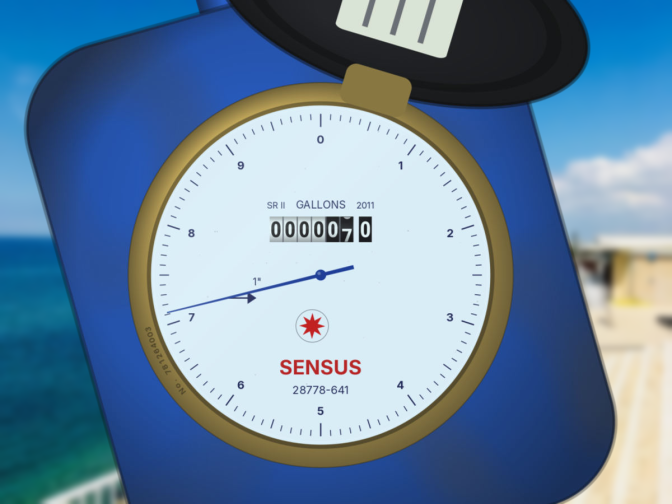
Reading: 67.1 gal
